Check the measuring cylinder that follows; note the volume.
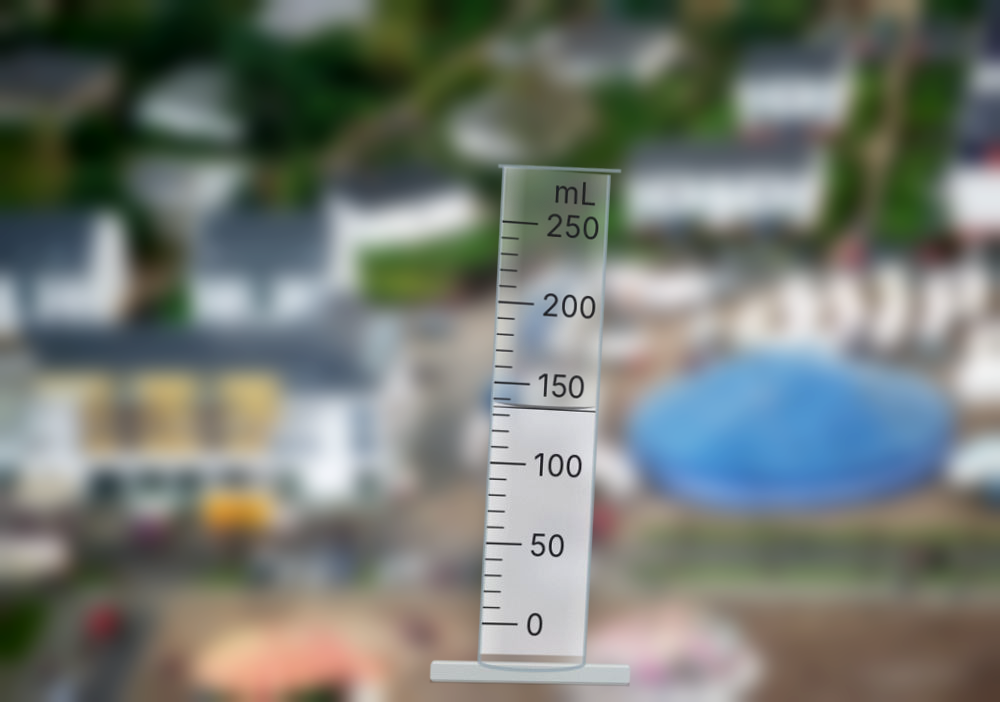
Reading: 135 mL
